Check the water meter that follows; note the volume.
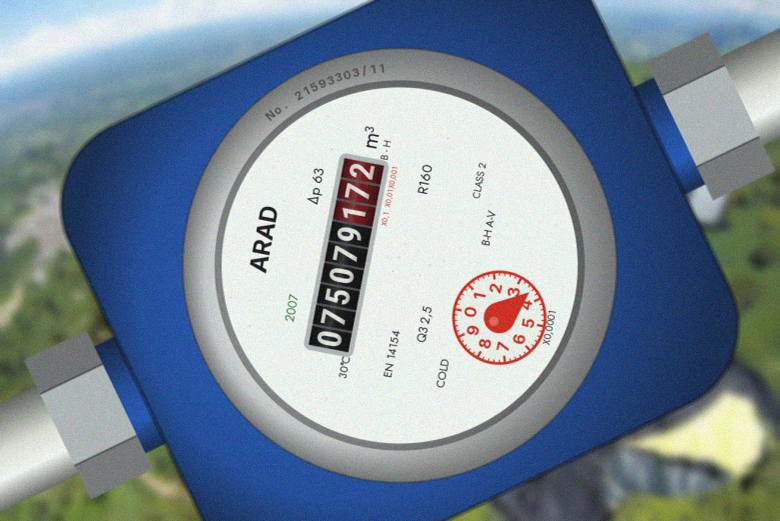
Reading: 75079.1723 m³
